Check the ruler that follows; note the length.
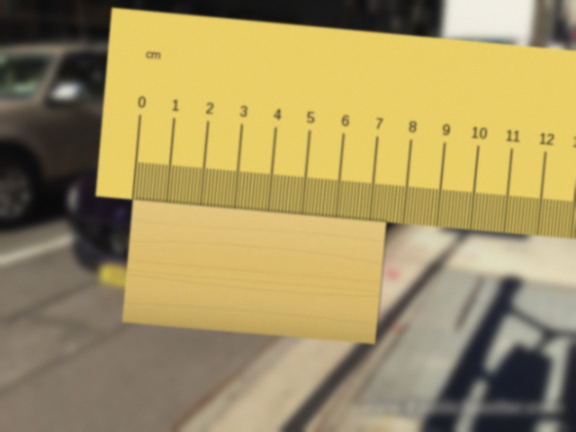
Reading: 7.5 cm
